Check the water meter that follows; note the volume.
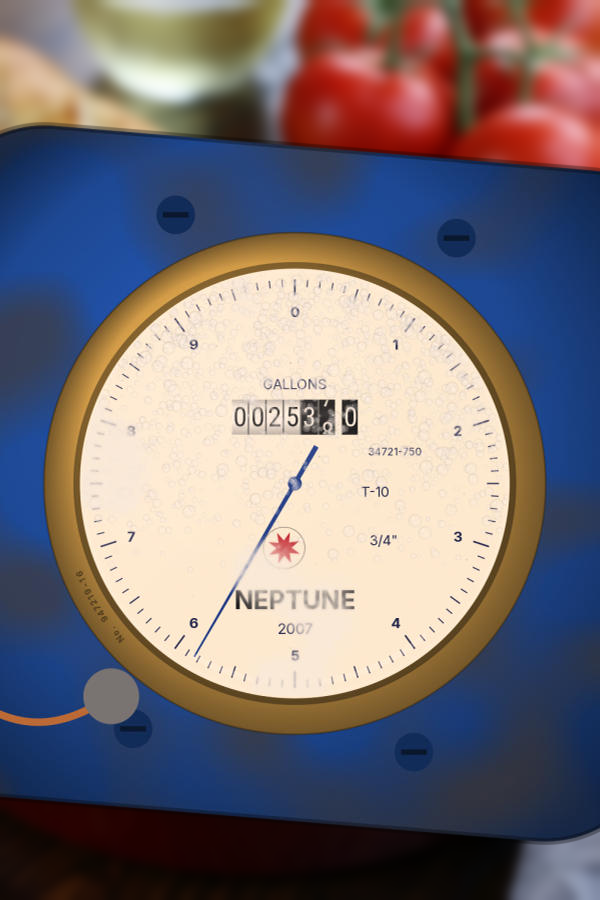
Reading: 25375.8 gal
